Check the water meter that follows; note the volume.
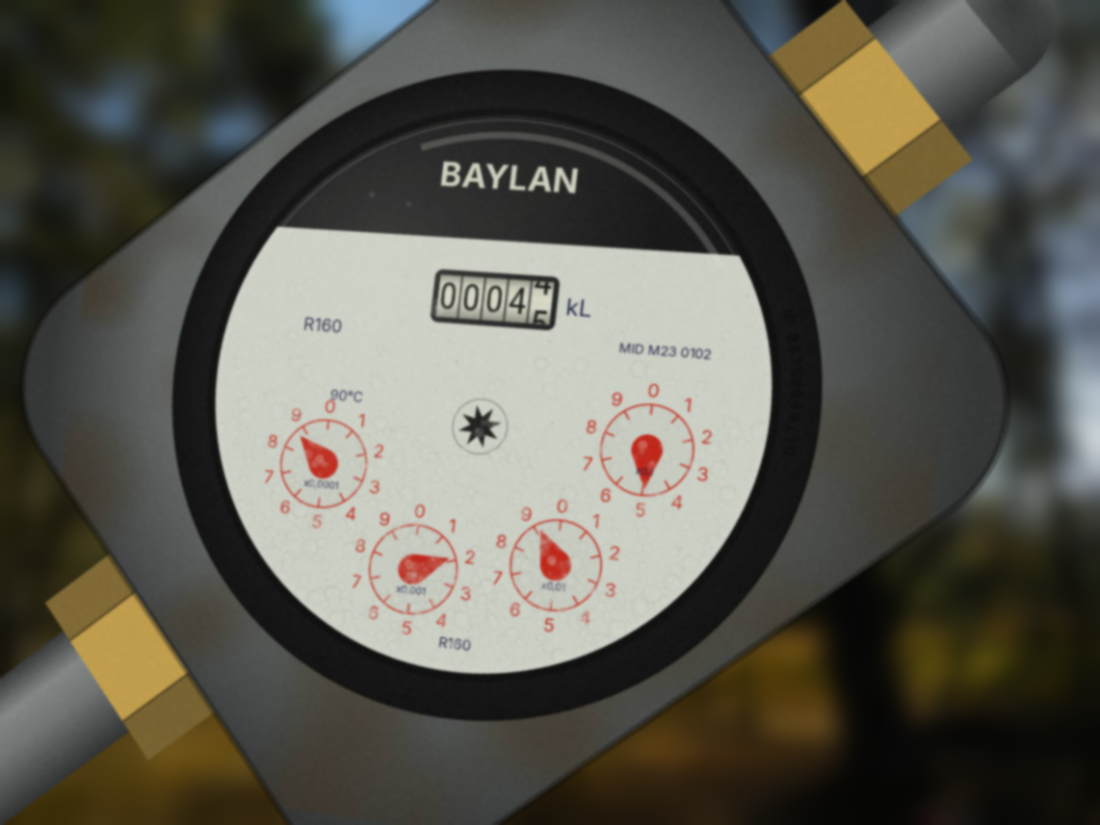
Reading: 44.4918 kL
